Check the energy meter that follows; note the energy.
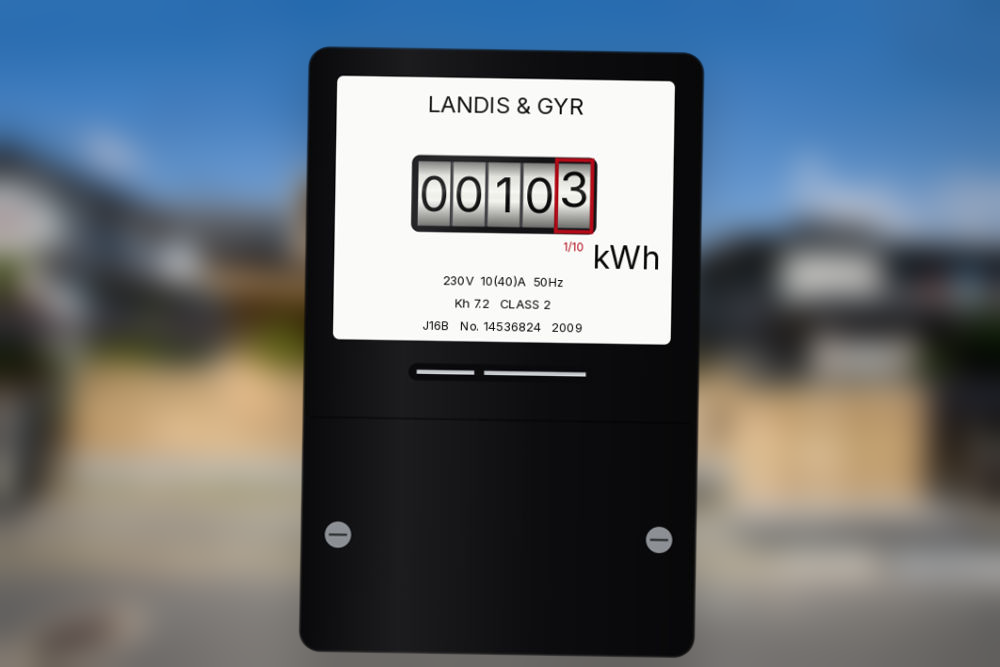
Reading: 10.3 kWh
